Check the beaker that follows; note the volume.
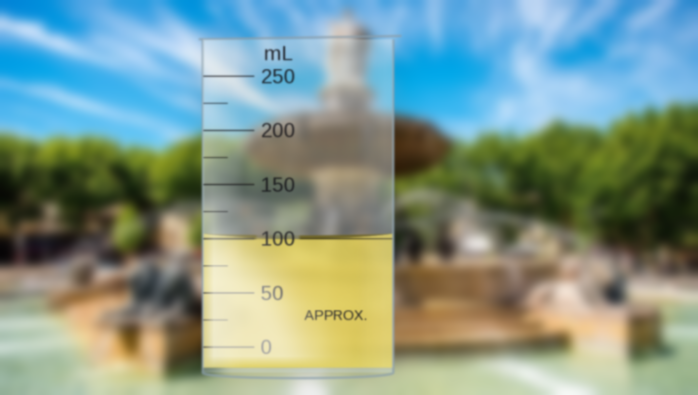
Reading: 100 mL
